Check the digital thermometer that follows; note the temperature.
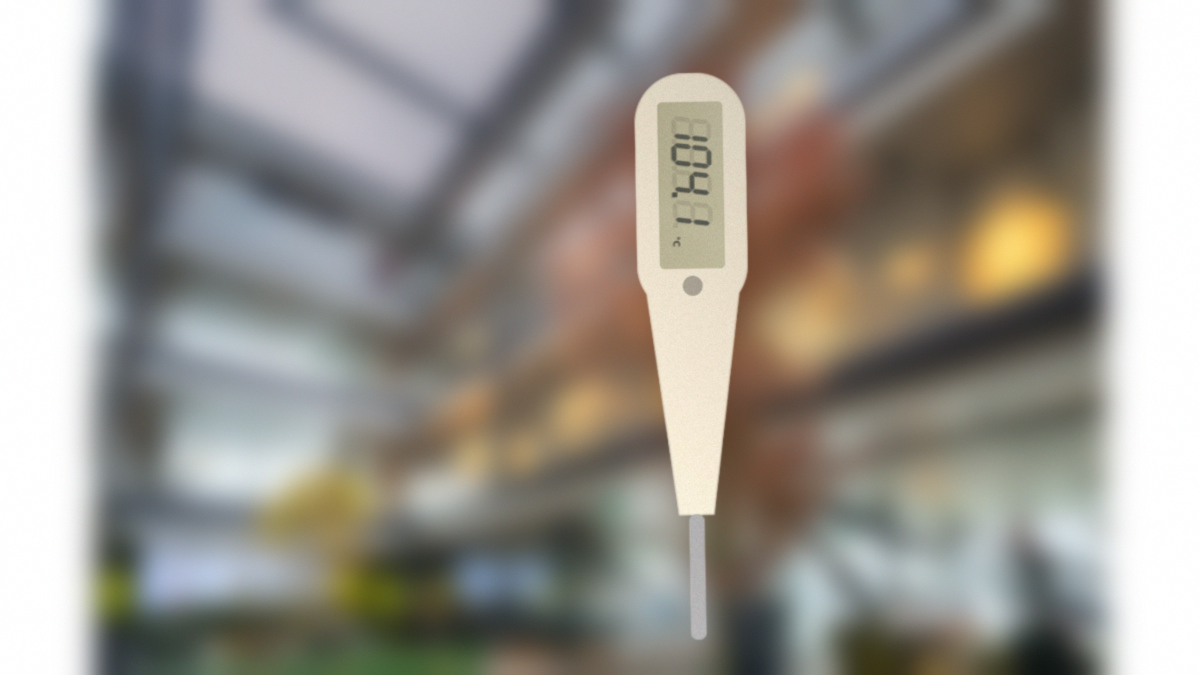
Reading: 104.1 °C
